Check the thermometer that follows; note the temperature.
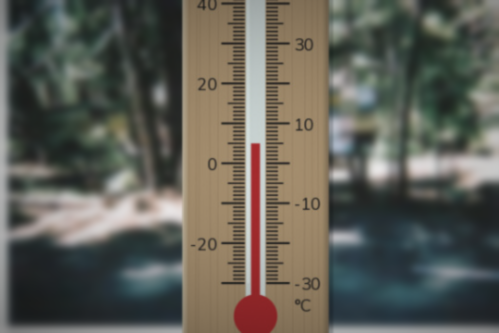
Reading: 5 °C
